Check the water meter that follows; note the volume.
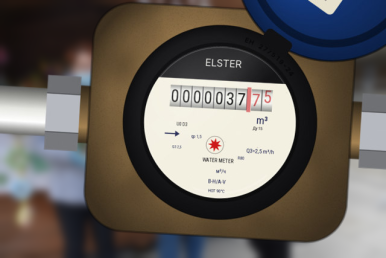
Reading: 37.75 m³
